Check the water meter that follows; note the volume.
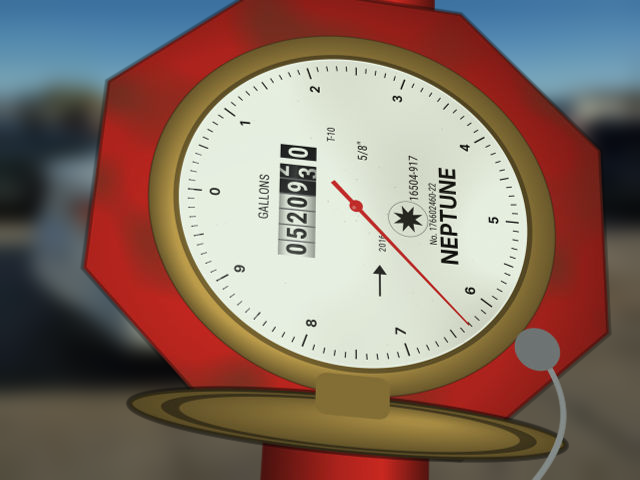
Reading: 520926.3 gal
